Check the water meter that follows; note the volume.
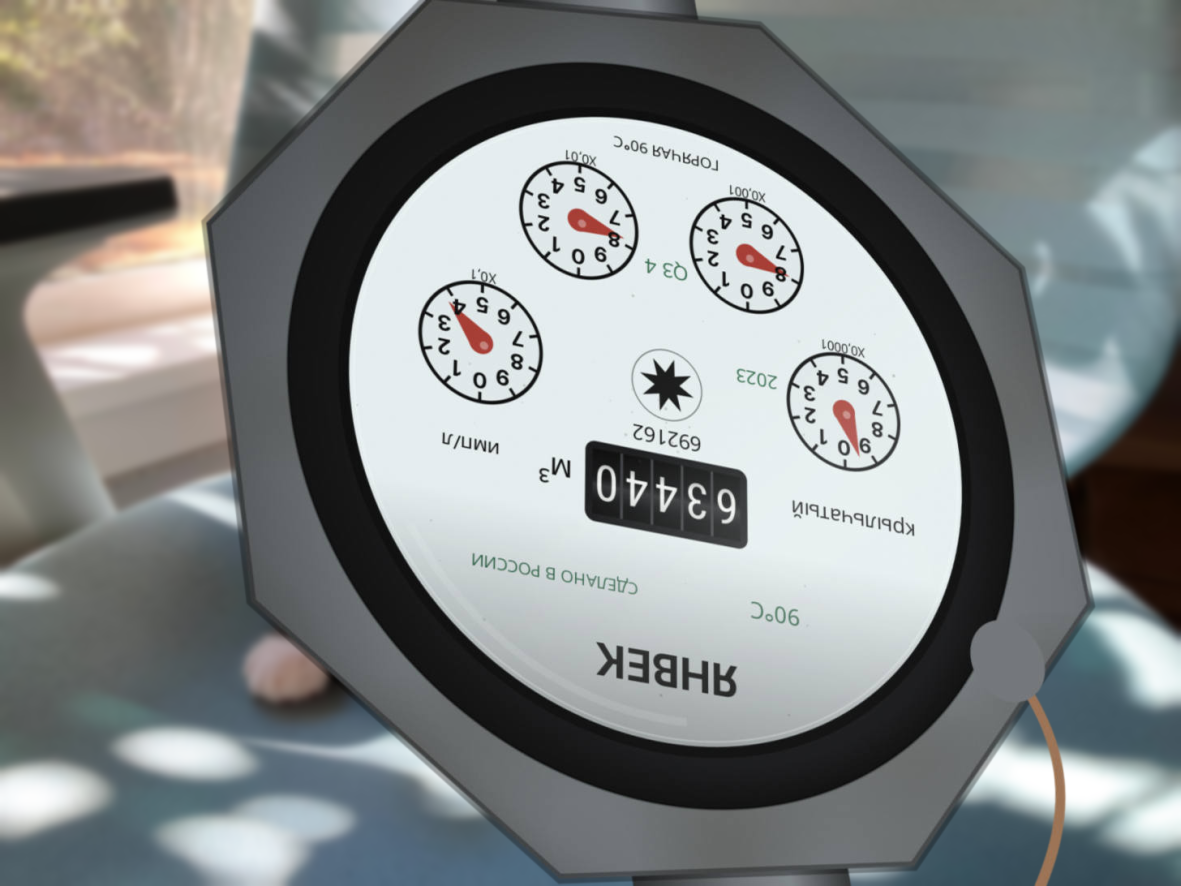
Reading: 63440.3779 m³
